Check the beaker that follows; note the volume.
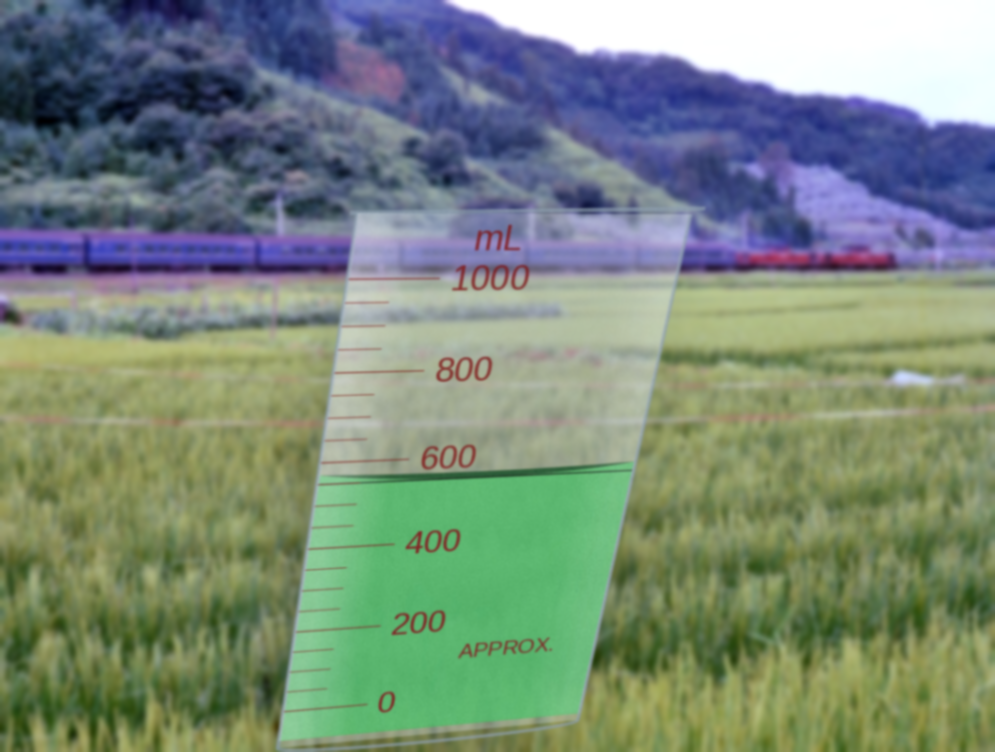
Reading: 550 mL
